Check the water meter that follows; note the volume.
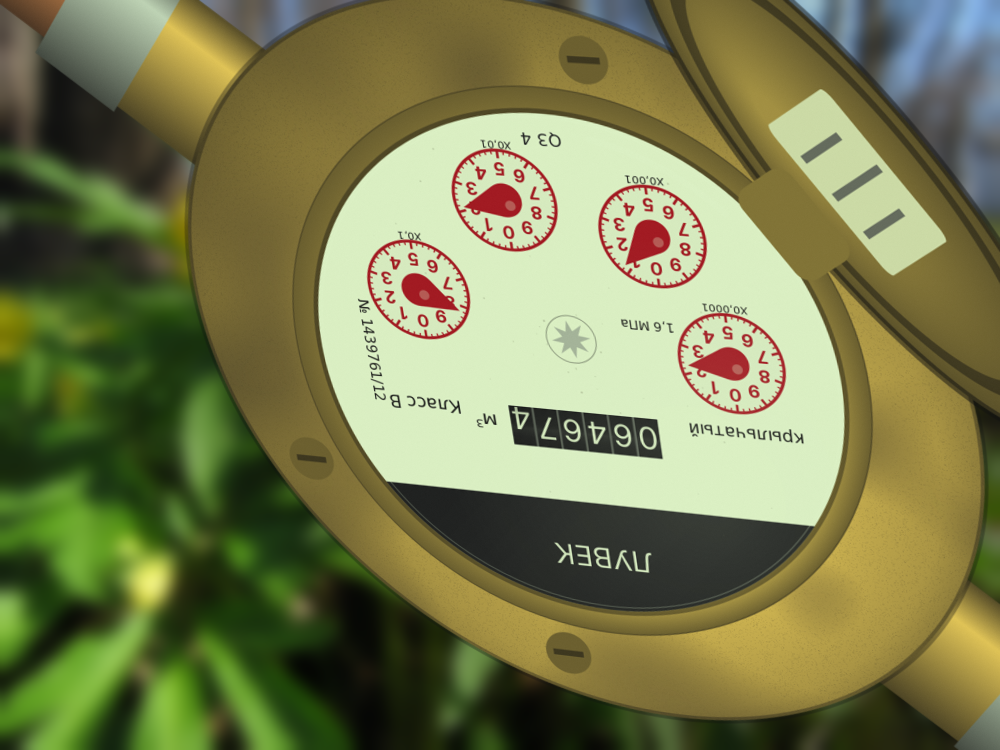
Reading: 64673.8212 m³
